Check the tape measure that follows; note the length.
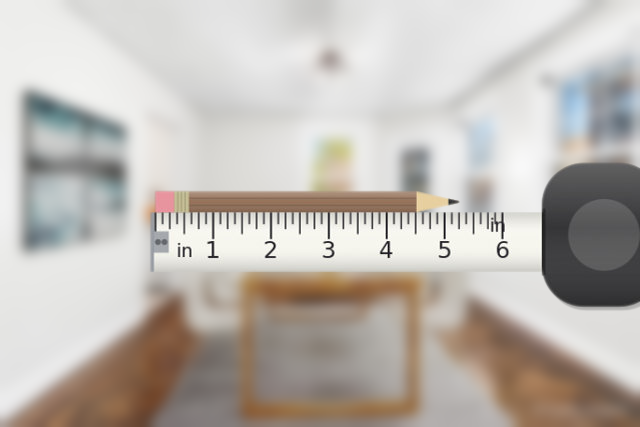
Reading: 5.25 in
